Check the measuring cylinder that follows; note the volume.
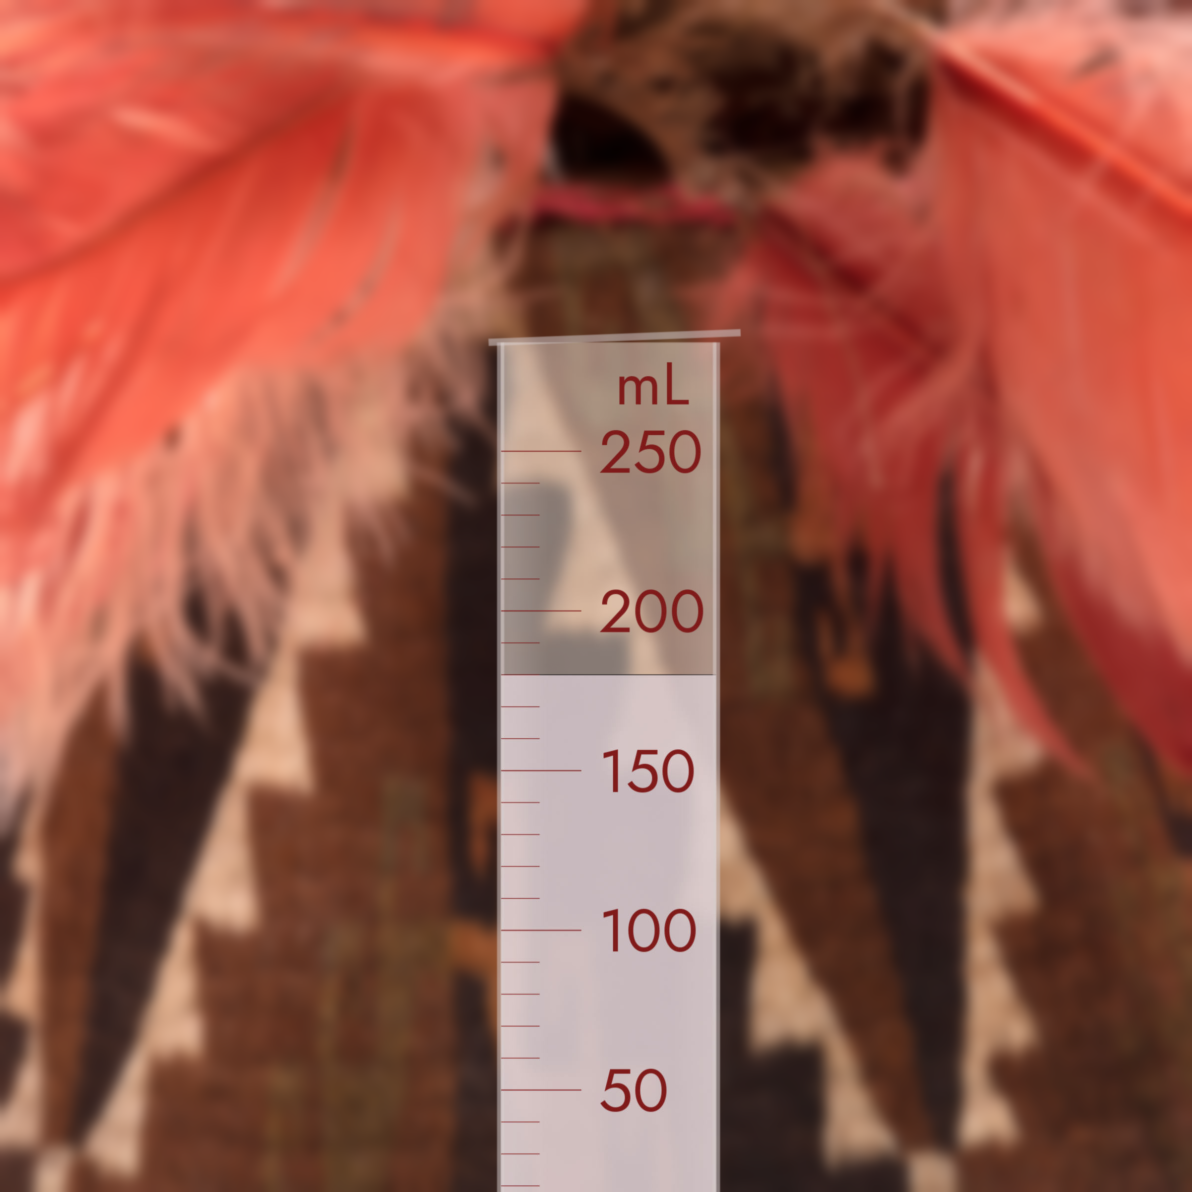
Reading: 180 mL
